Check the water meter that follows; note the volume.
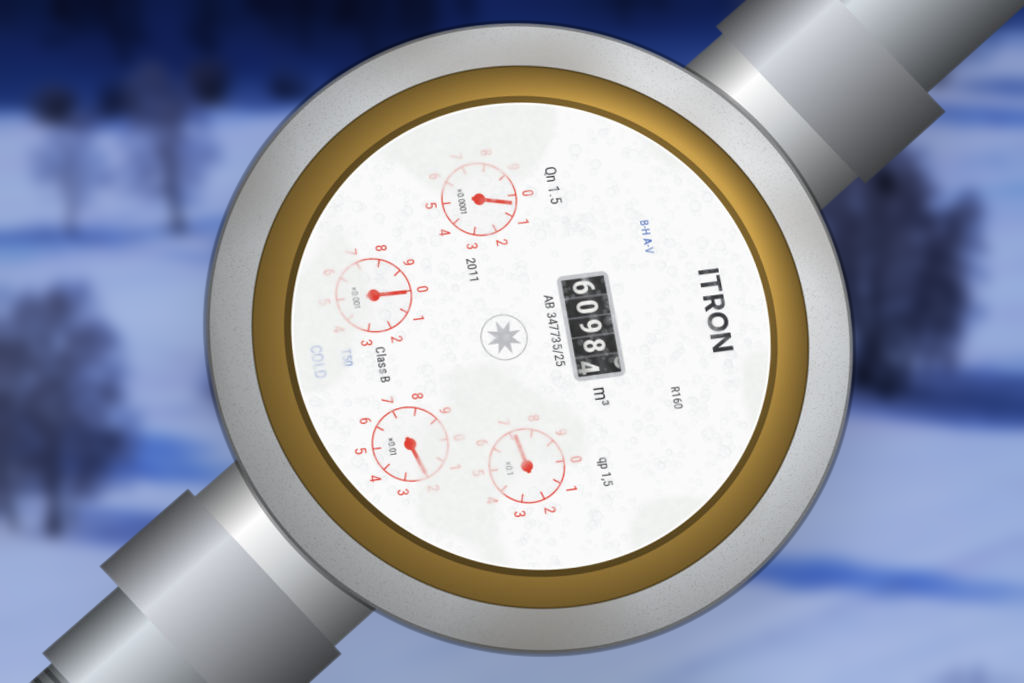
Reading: 60983.7200 m³
